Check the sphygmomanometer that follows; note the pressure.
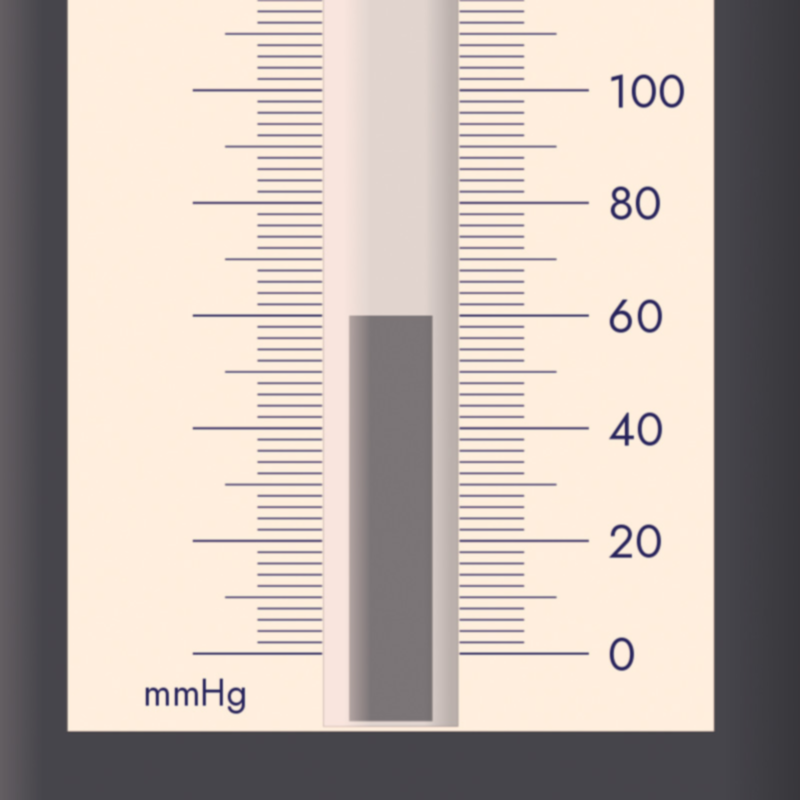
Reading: 60 mmHg
